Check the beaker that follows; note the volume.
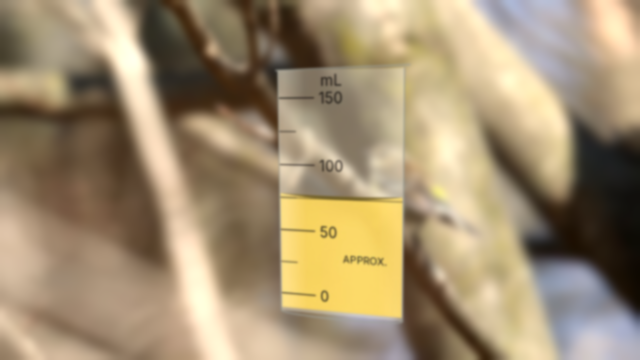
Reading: 75 mL
